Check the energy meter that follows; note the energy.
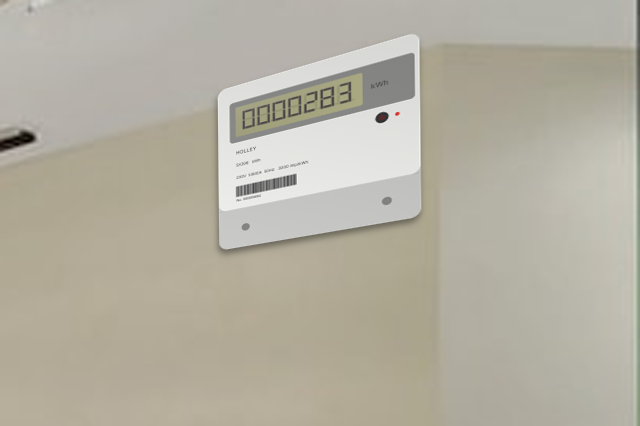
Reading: 283 kWh
